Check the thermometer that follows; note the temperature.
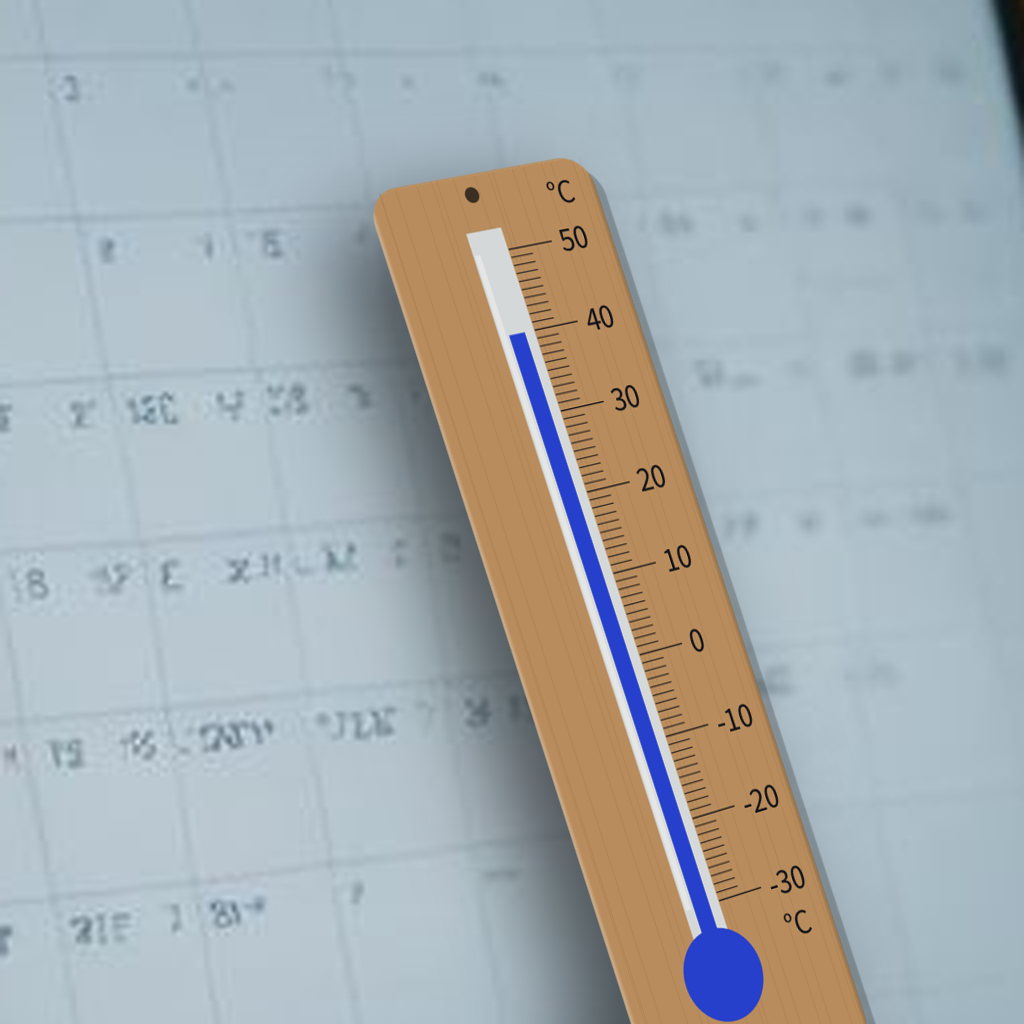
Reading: 40 °C
